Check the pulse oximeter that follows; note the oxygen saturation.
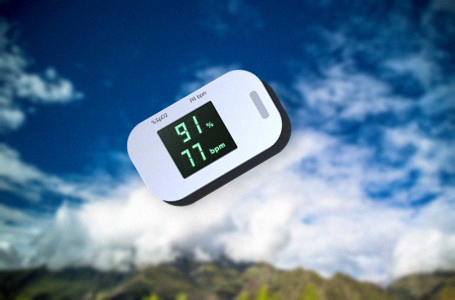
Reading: 91 %
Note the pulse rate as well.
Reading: 77 bpm
